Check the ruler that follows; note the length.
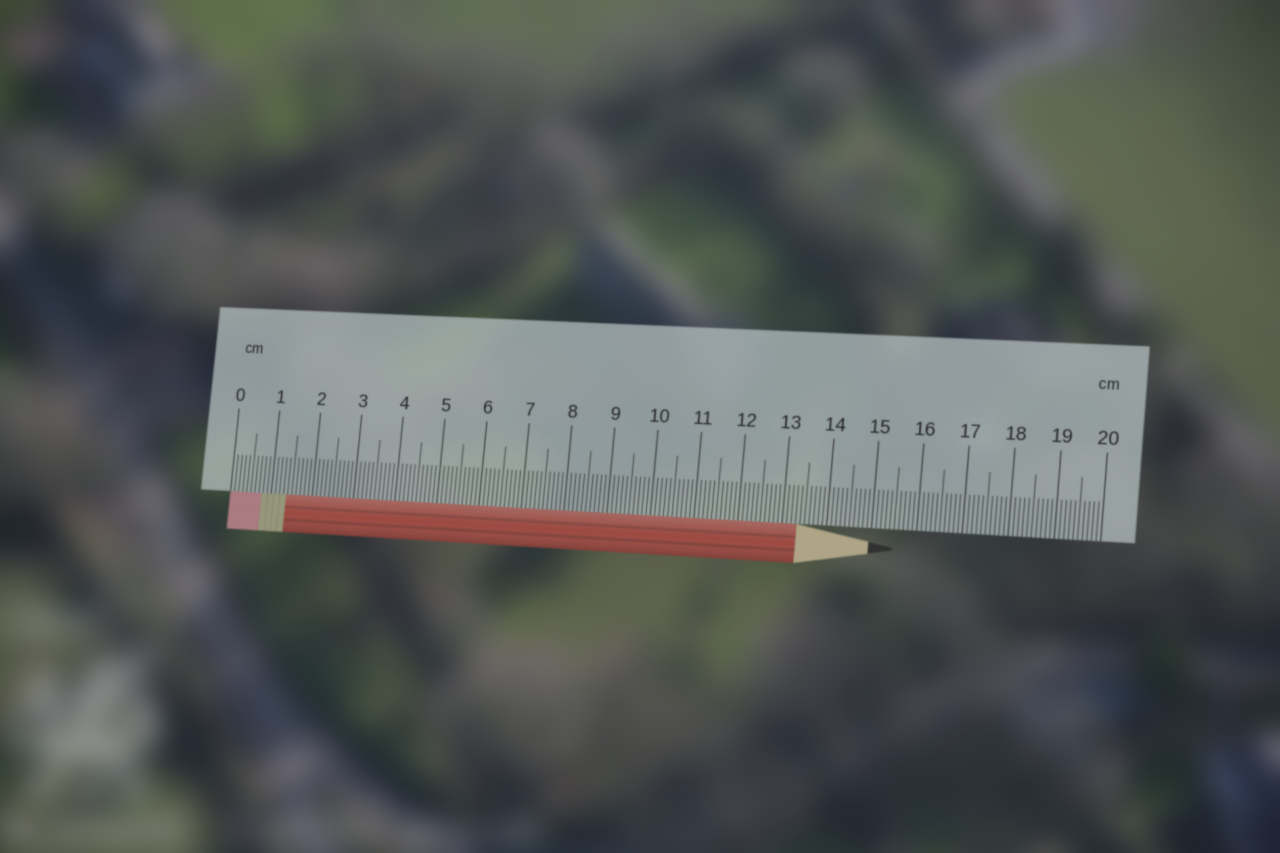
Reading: 15.5 cm
